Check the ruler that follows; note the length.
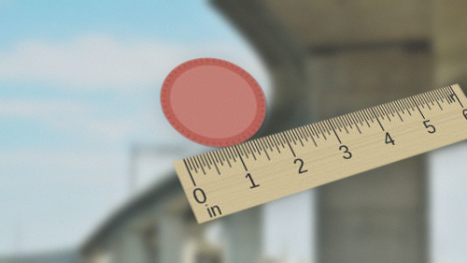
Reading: 2 in
